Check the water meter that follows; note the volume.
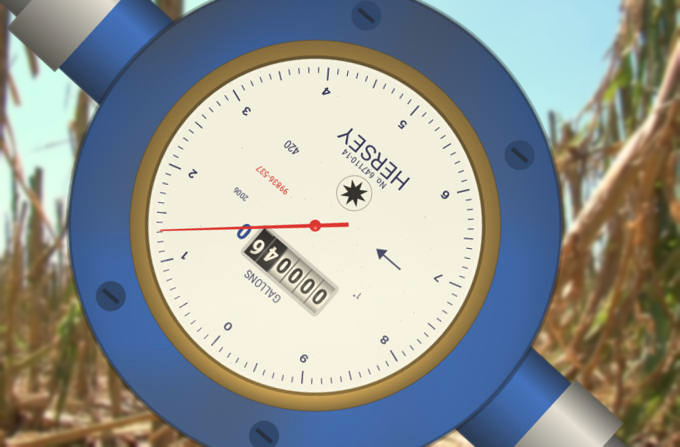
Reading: 461.3 gal
